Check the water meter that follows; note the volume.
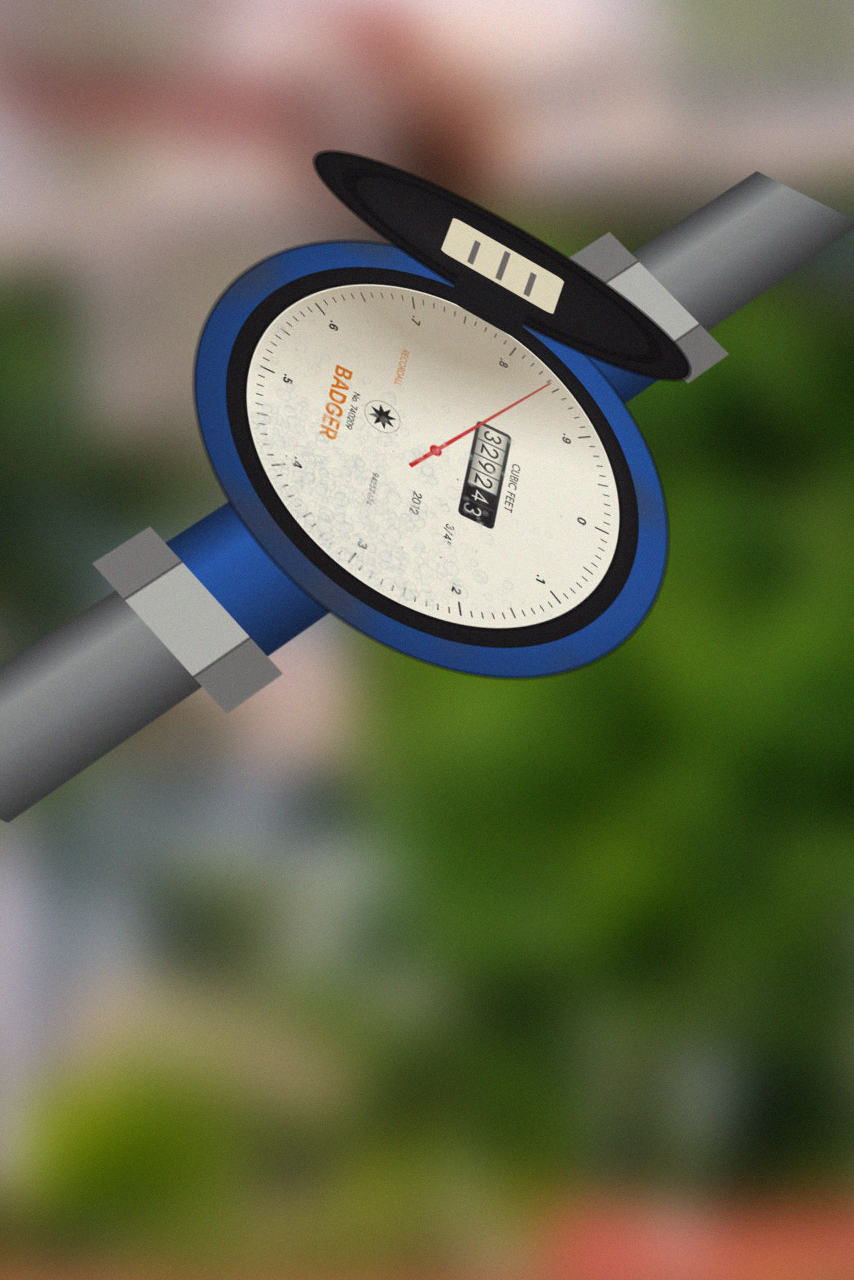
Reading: 329242.84 ft³
